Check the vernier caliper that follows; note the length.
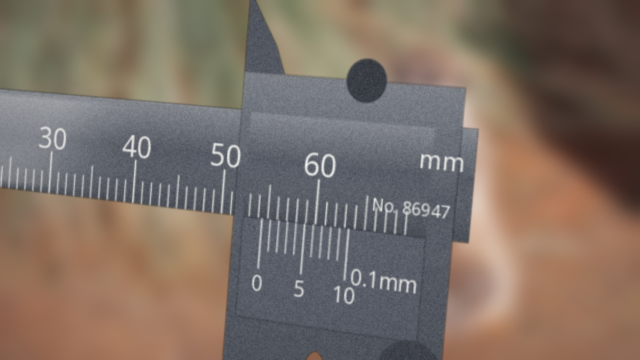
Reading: 54.4 mm
